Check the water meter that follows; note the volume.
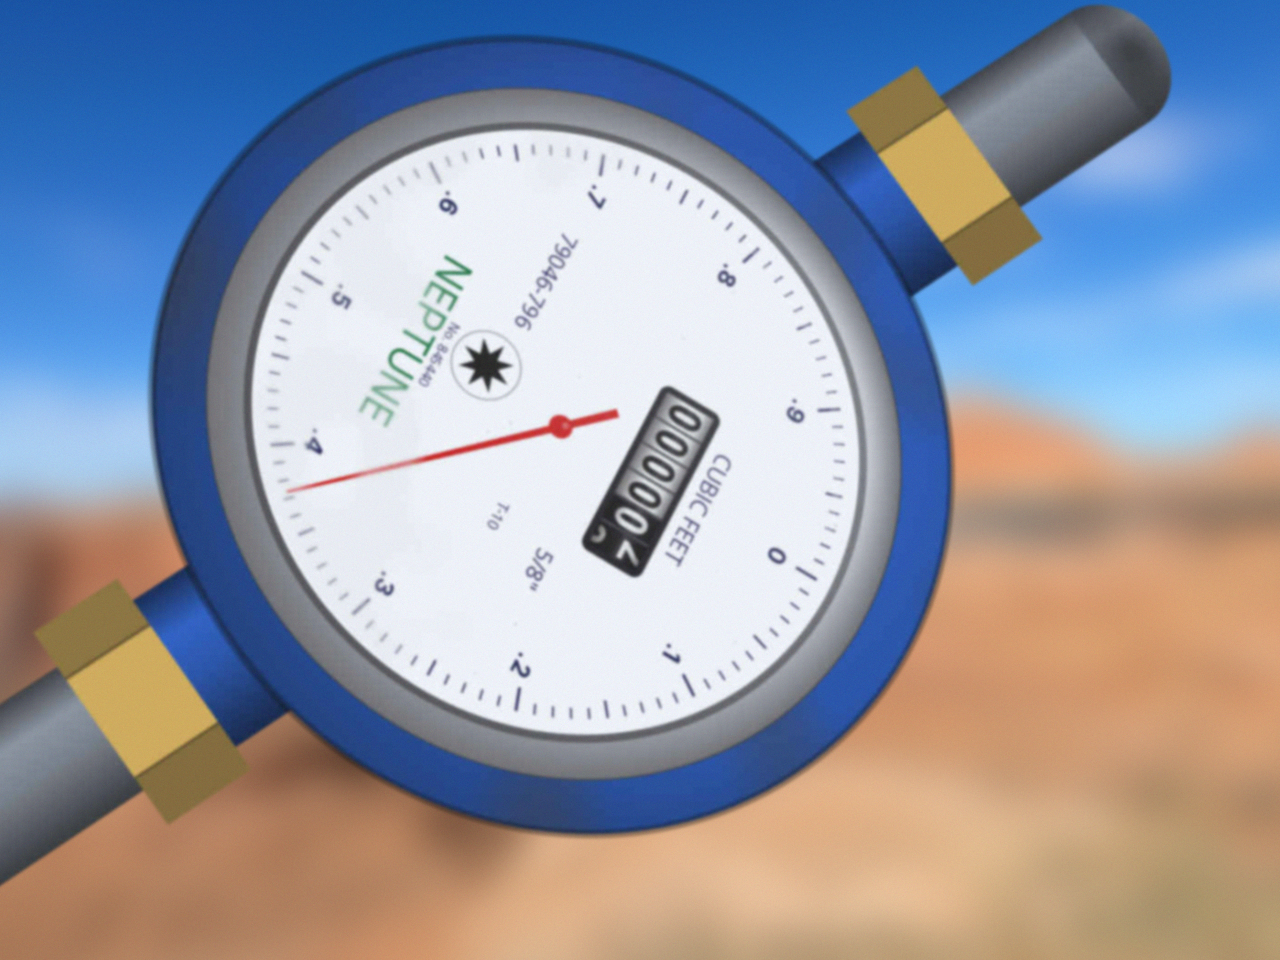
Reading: 2.37 ft³
